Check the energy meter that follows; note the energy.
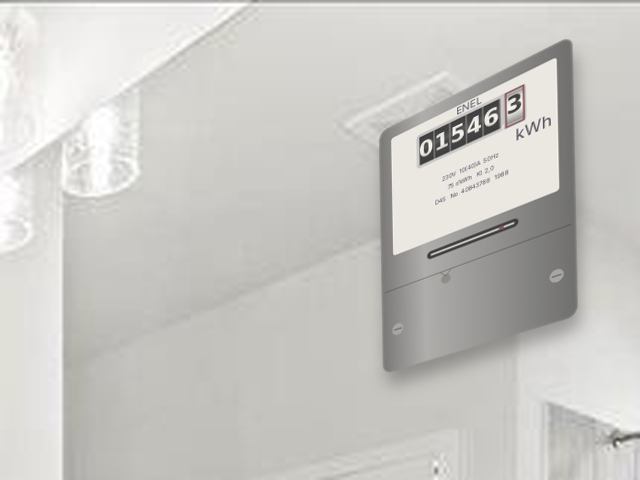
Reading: 1546.3 kWh
